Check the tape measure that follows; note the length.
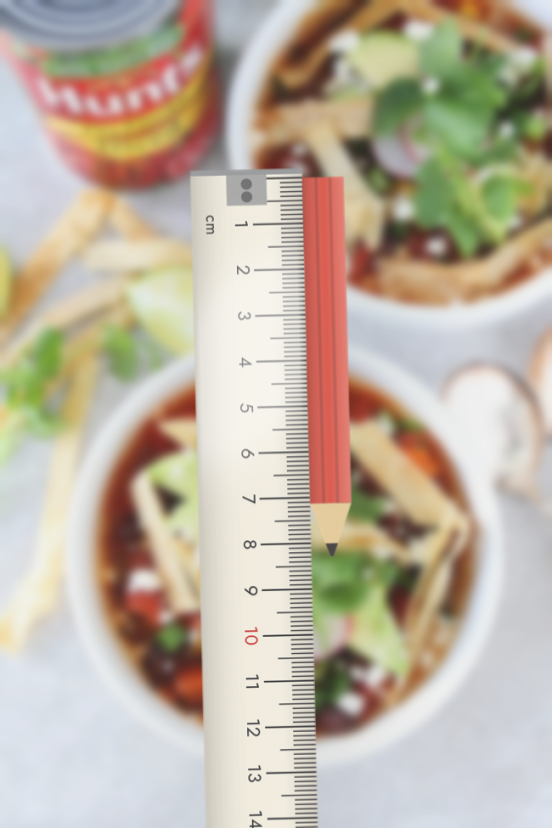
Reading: 8.3 cm
